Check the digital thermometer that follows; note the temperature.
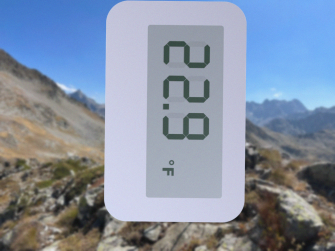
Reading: 22.9 °F
